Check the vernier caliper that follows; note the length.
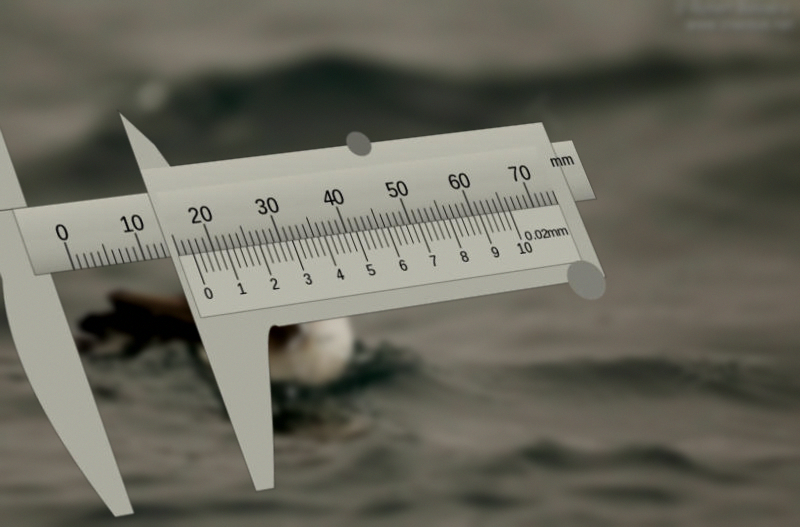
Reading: 17.0 mm
